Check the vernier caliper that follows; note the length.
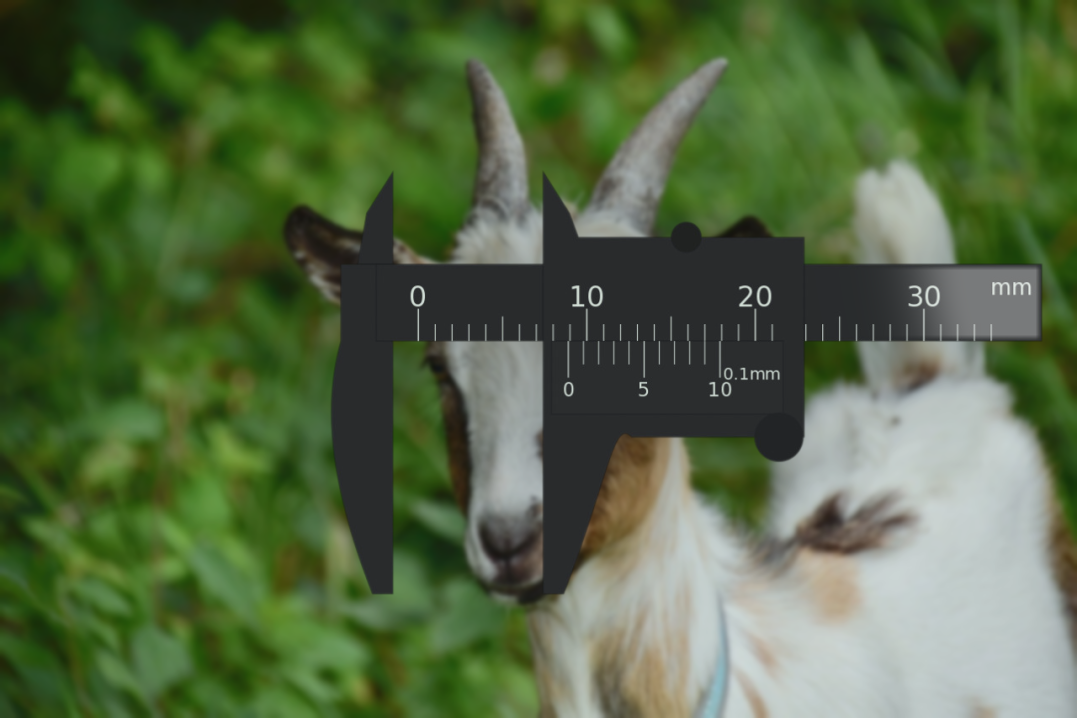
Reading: 8.9 mm
